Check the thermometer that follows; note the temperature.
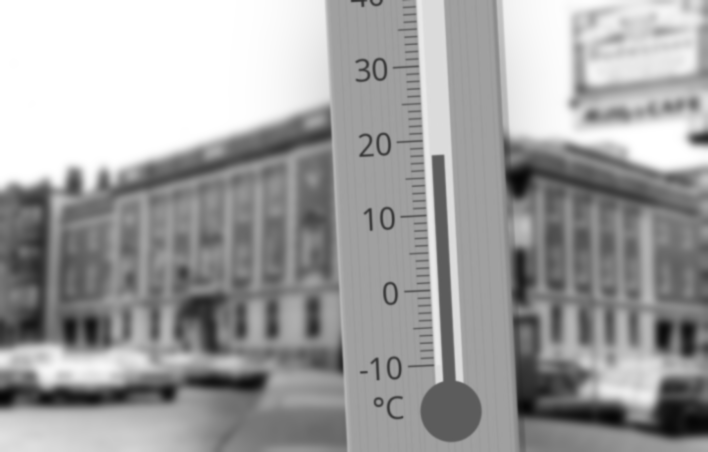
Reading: 18 °C
